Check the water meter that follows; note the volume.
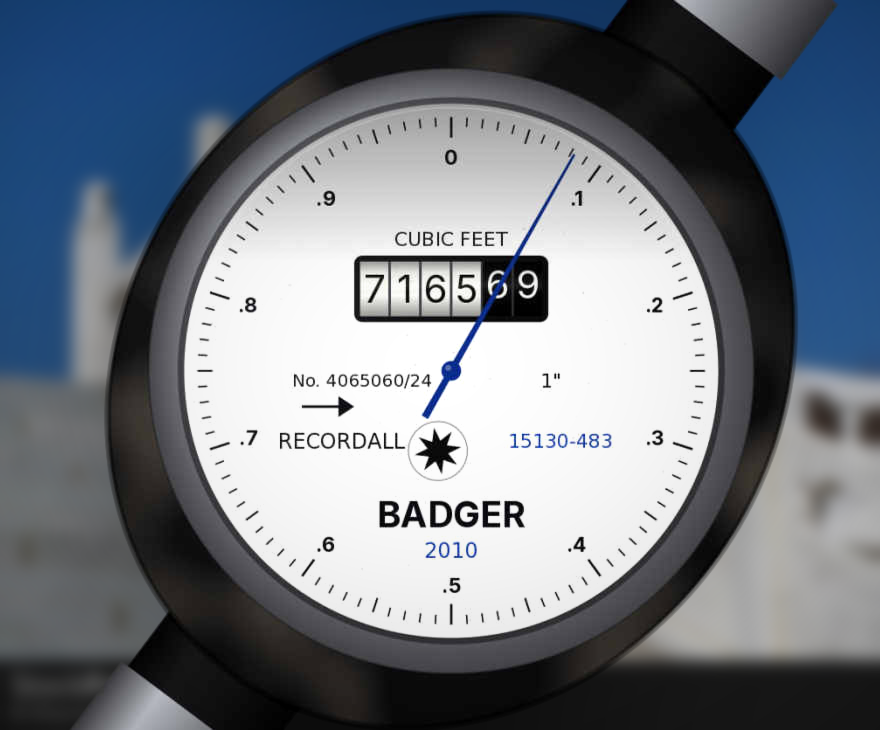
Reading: 716569.08 ft³
